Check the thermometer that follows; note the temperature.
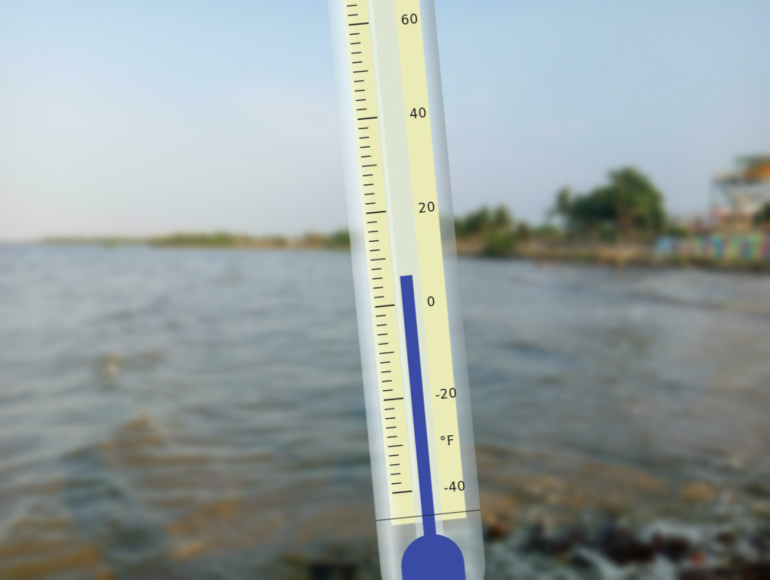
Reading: 6 °F
